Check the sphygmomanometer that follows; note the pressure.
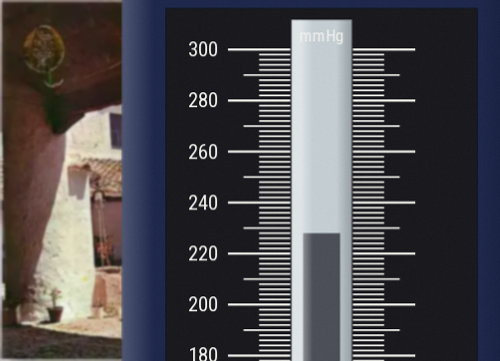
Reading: 228 mmHg
